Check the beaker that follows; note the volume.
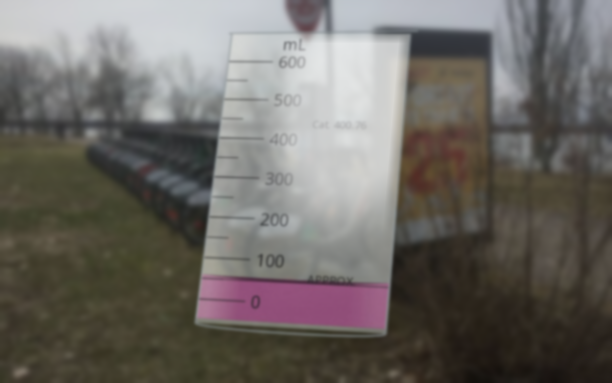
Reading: 50 mL
